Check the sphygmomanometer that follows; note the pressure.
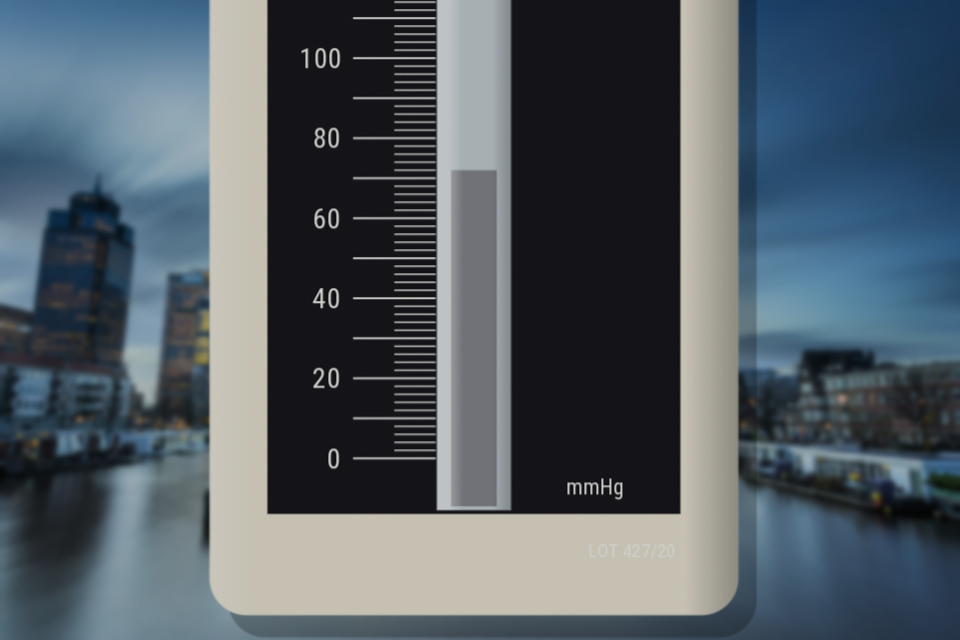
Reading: 72 mmHg
